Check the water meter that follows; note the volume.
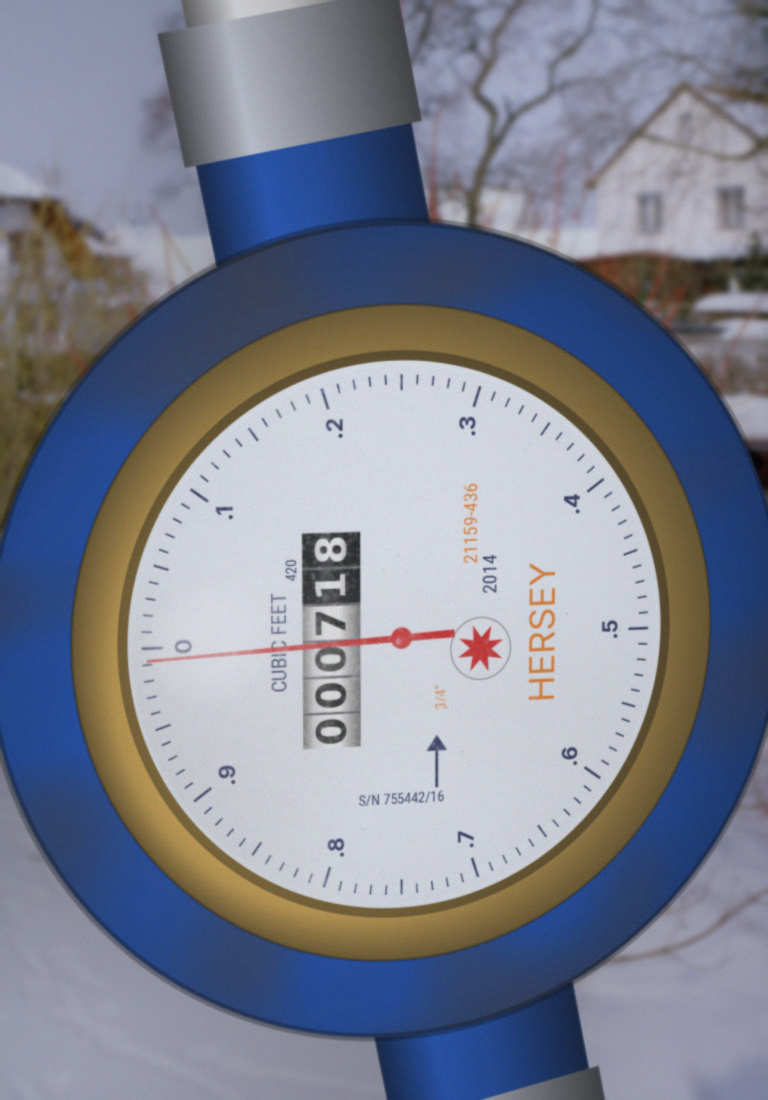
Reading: 717.99 ft³
